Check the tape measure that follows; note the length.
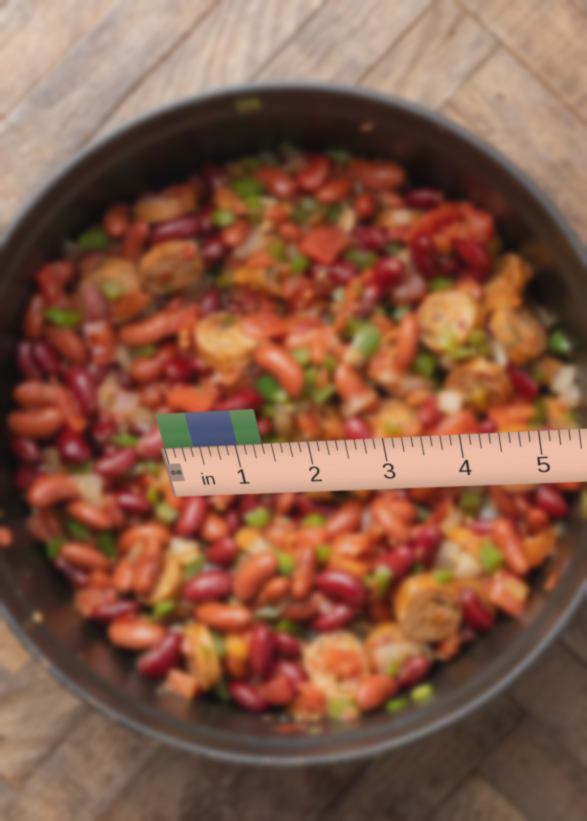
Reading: 1.375 in
